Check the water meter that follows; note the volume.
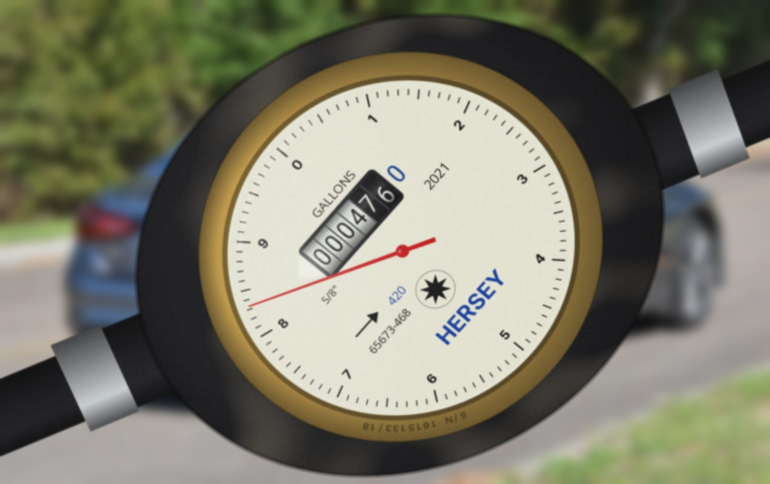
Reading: 4758.3 gal
